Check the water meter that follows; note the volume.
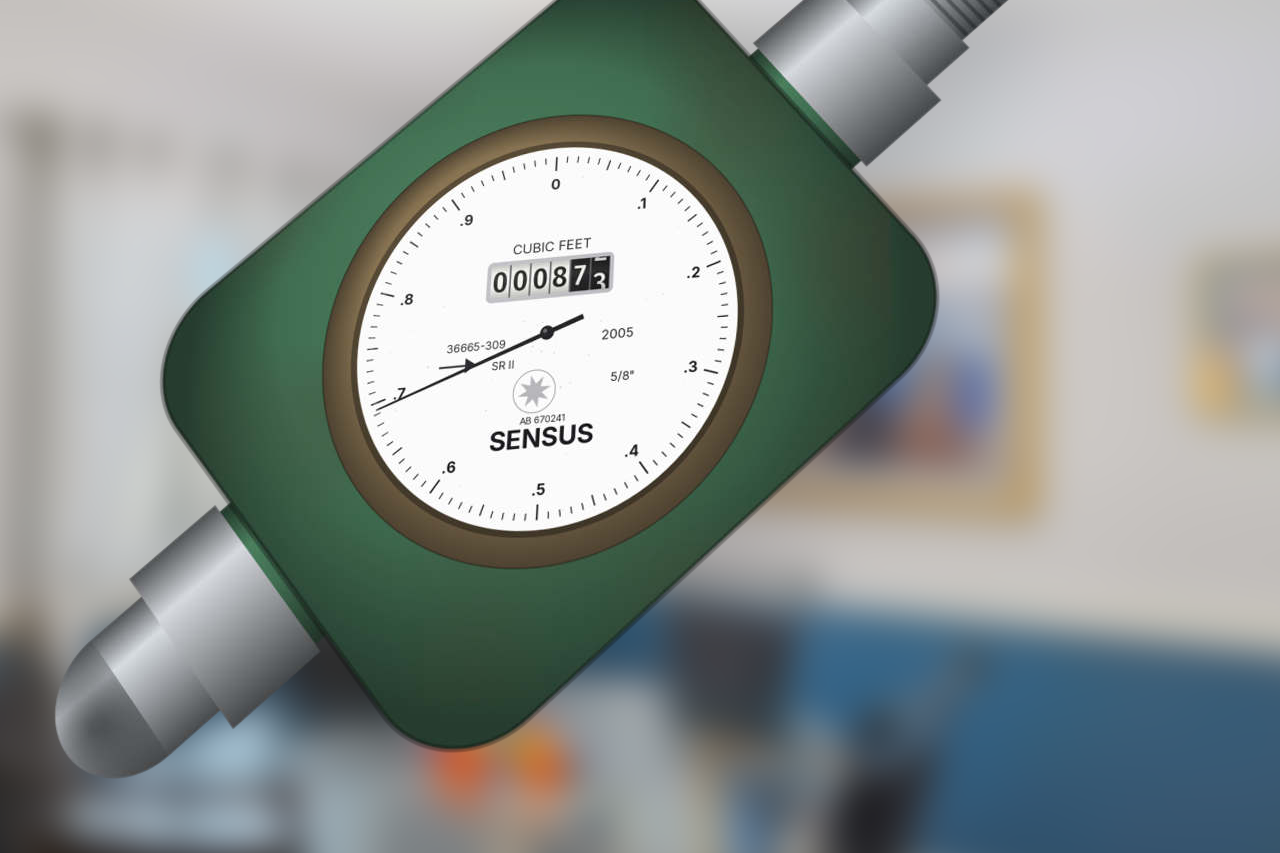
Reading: 872.69 ft³
